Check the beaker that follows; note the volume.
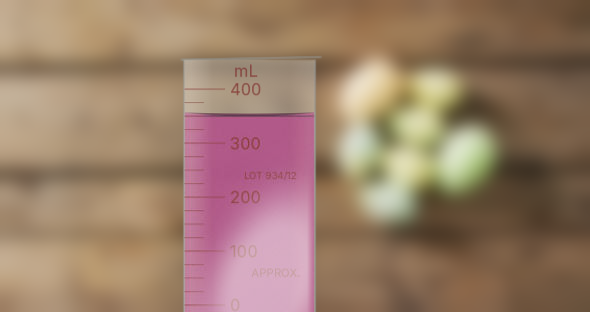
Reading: 350 mL
